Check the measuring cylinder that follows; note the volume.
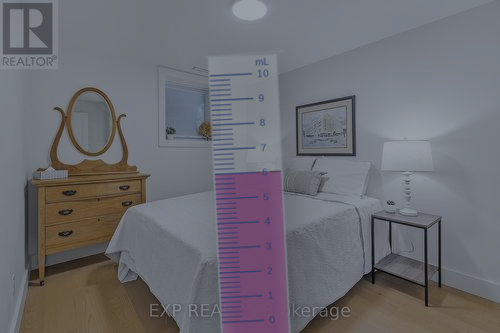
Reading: 6 mL
